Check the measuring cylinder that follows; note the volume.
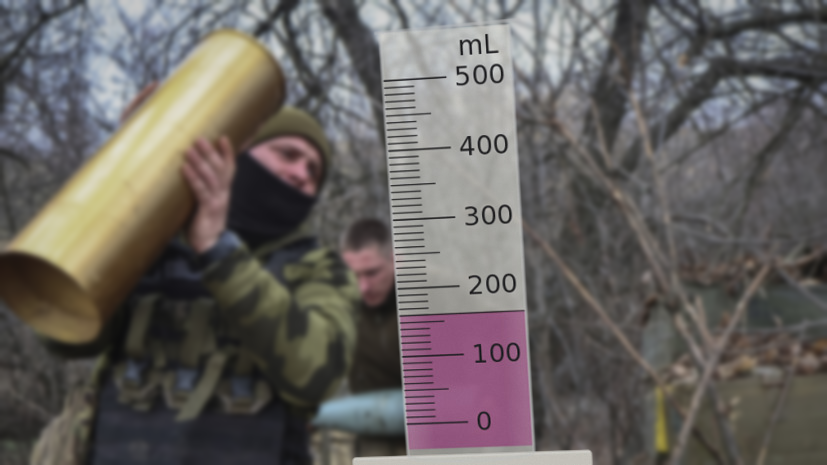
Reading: 160 mL
